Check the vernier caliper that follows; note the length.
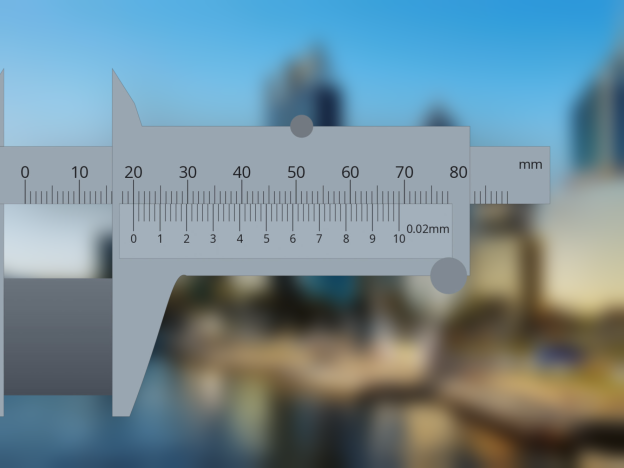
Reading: 20.0 mm
